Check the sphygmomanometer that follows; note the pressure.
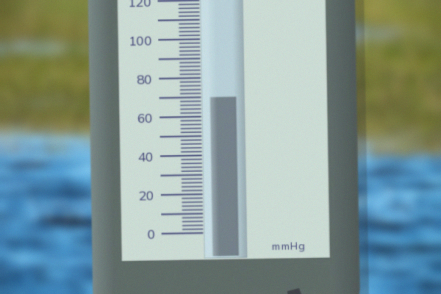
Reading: 70 mmHg
